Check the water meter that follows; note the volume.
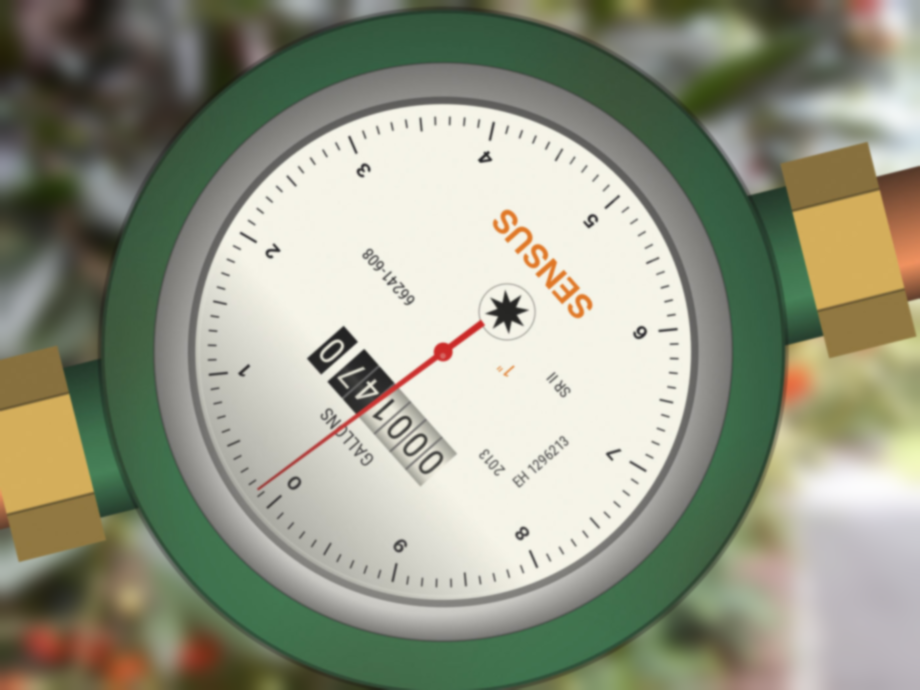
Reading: 1470.1 gal
